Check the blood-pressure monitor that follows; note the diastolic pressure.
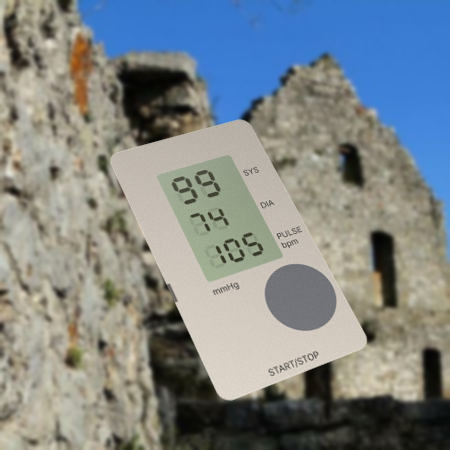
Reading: 74 mmHg
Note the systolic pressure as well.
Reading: 99 mmHg
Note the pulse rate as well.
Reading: 105 bpm
